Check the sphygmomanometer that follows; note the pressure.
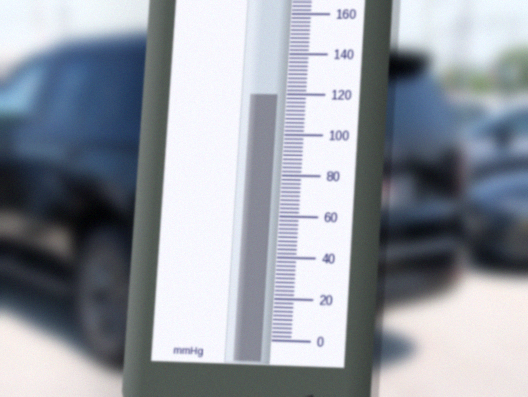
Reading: 120 mmHg
